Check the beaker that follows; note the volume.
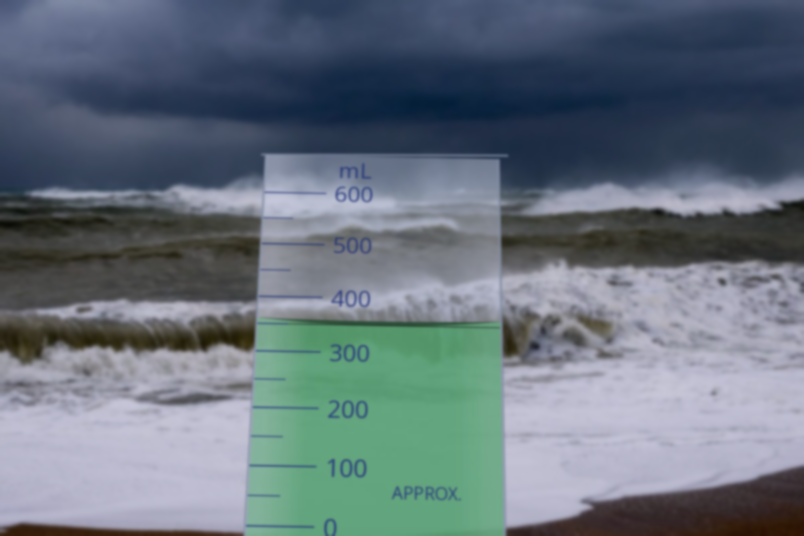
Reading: 350 mL
